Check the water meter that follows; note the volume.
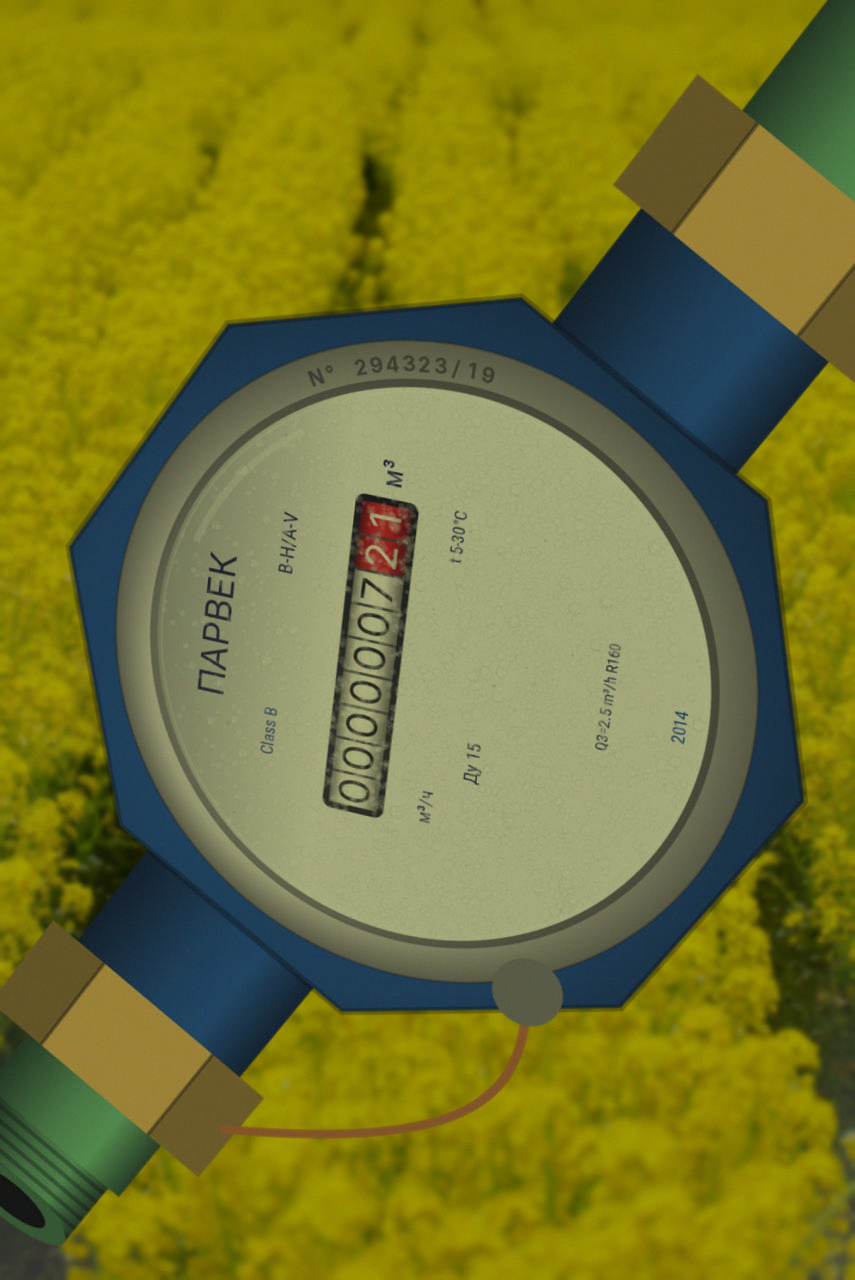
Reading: 7.21 m³
